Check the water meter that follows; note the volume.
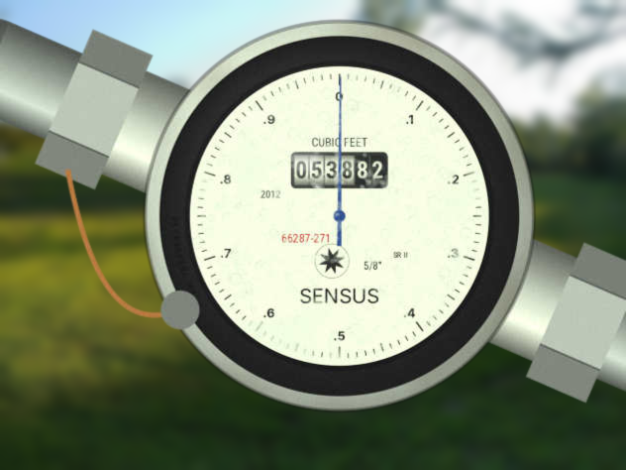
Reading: 53882.00 ft³
